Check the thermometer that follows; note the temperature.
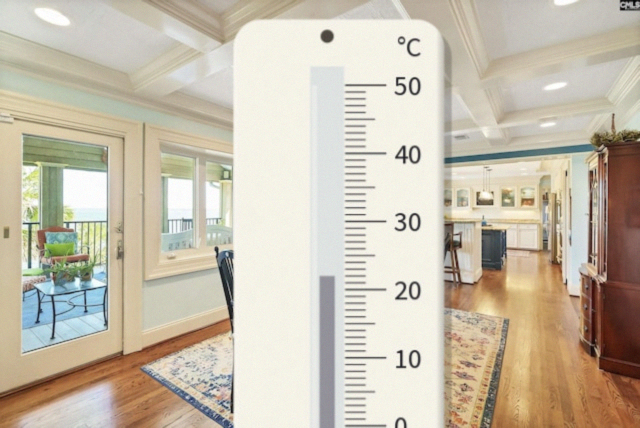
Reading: 22 °C
